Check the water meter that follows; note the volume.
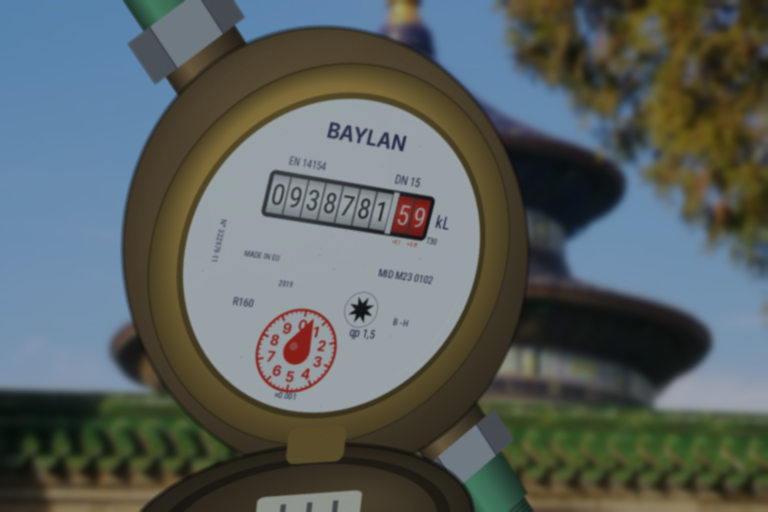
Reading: 938781.590 kL
